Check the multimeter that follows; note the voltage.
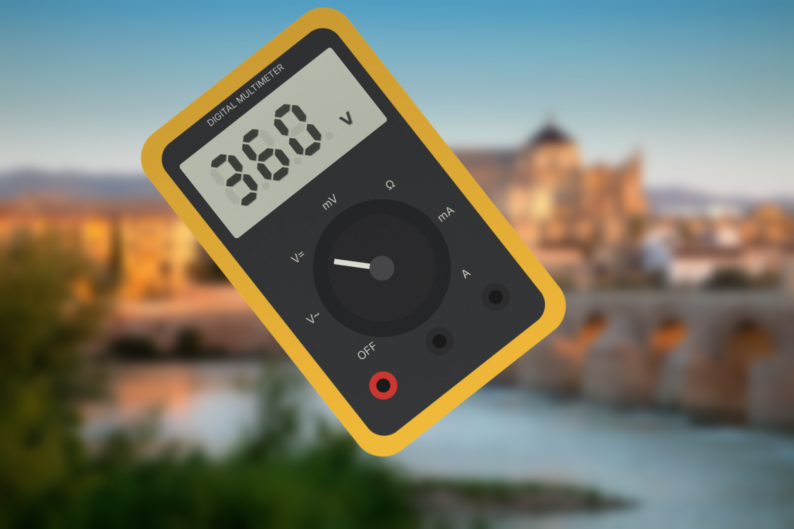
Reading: 360 V
